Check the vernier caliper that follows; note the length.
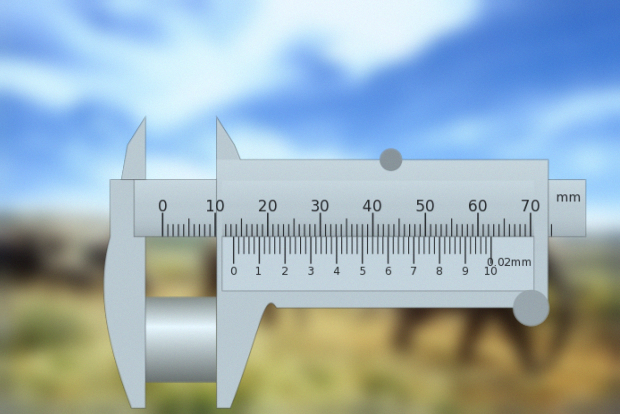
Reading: 13.5 mm
